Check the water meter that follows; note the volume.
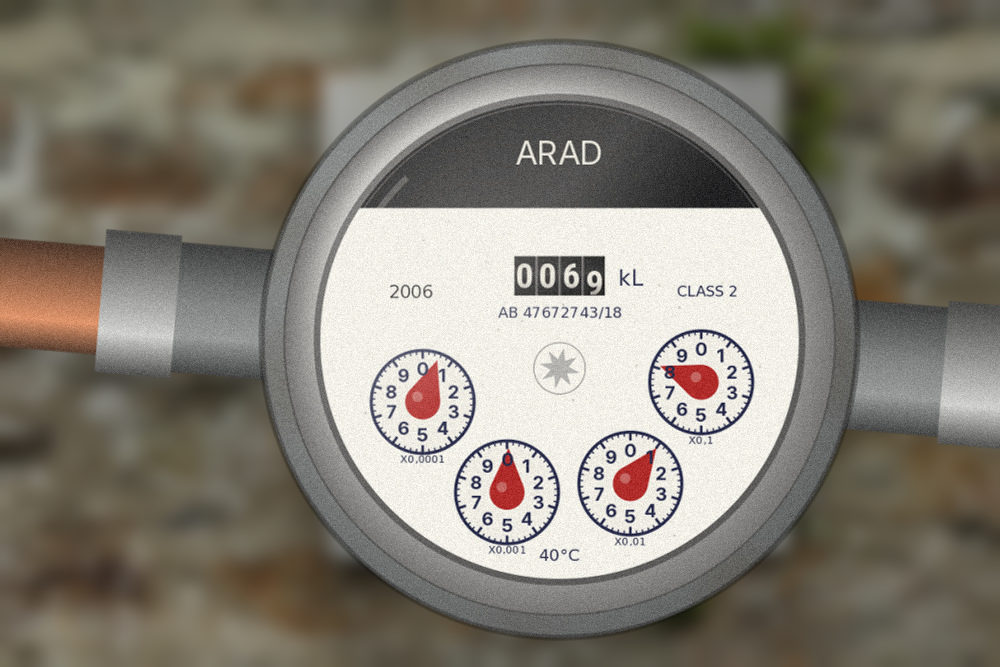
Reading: 68.8100 kL
